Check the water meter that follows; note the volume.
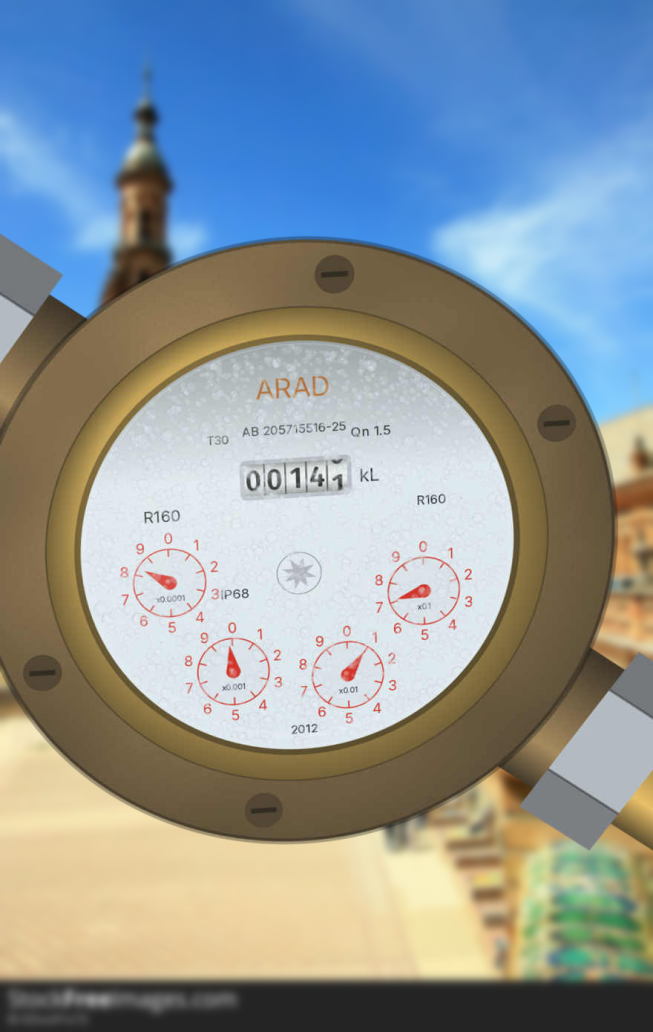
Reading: 140.7098 kL
